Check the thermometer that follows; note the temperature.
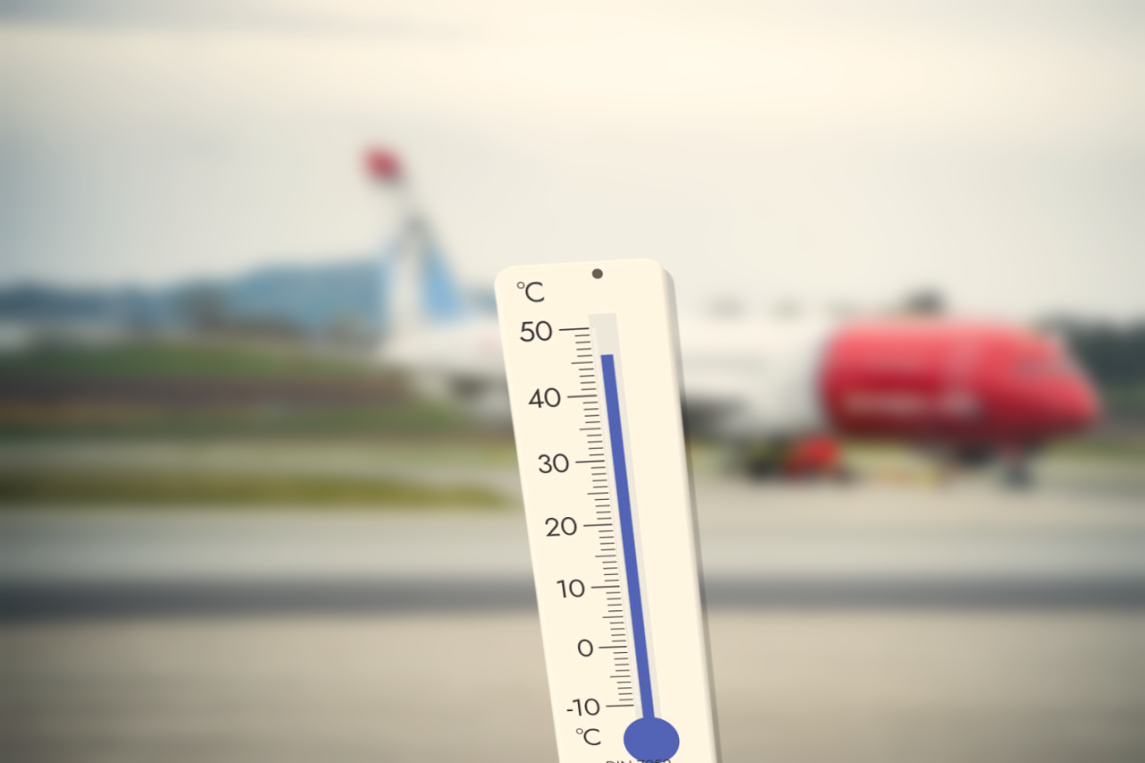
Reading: 46 °C
